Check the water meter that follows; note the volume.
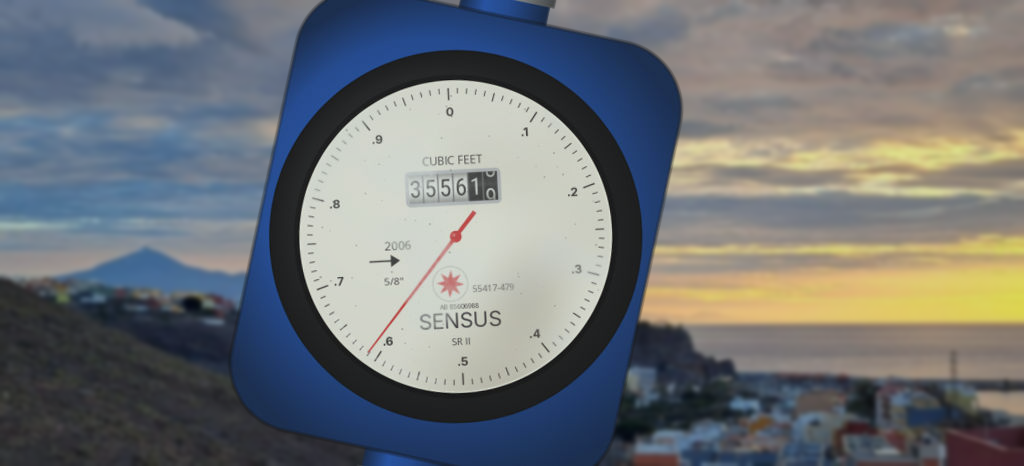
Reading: 355618.61 ft³
